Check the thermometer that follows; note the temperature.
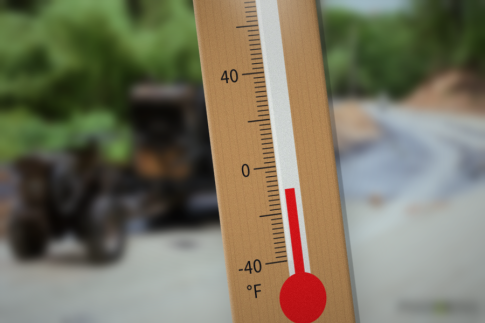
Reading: -10 °F
